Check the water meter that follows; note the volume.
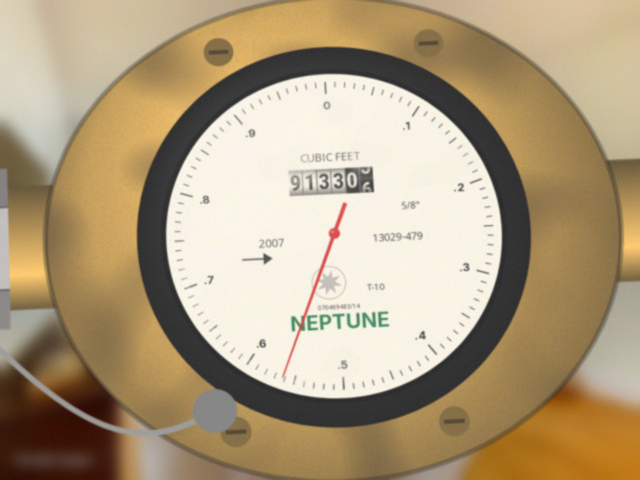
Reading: 913305.56 ft³
